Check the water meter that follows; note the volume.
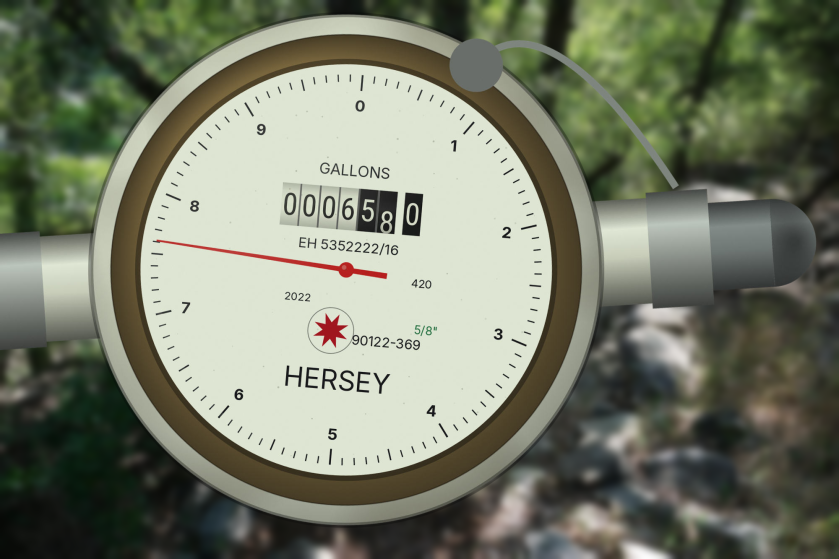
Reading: 6577.6 gal
